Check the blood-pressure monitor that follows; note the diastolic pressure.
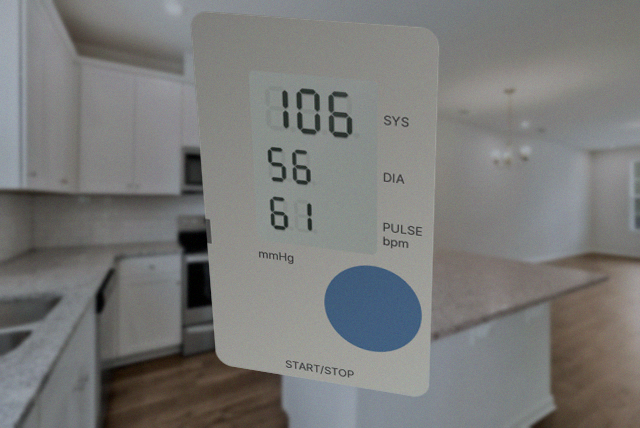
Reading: 56 mmHg
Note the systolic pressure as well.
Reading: 106 mmHg
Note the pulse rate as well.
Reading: 61 bpm
